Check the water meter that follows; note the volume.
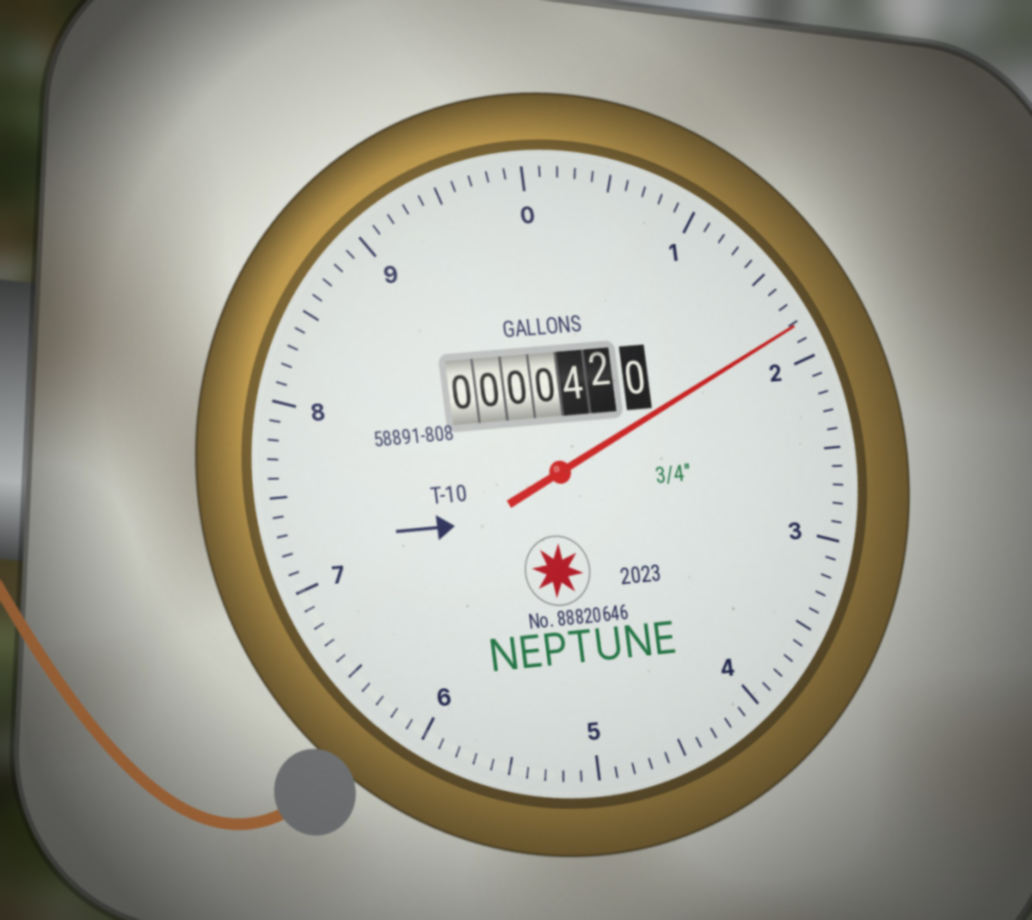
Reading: 421.8 gal
